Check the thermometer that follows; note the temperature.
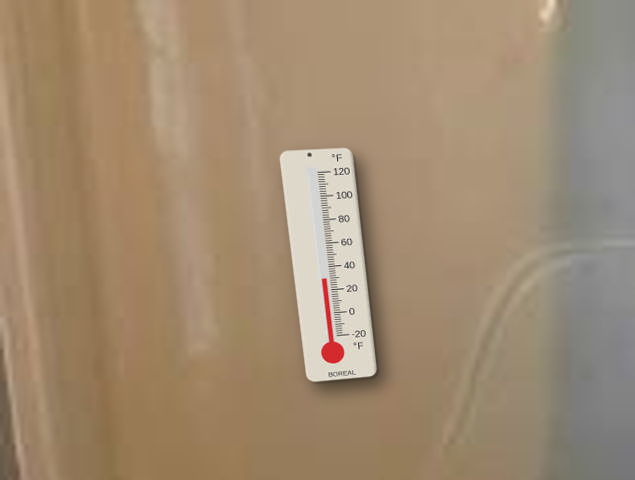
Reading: 30 °F
